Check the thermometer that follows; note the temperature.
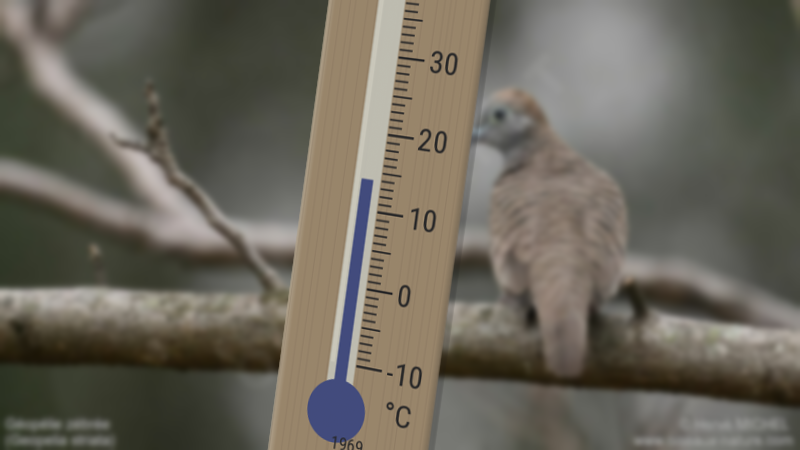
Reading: 14 °C
